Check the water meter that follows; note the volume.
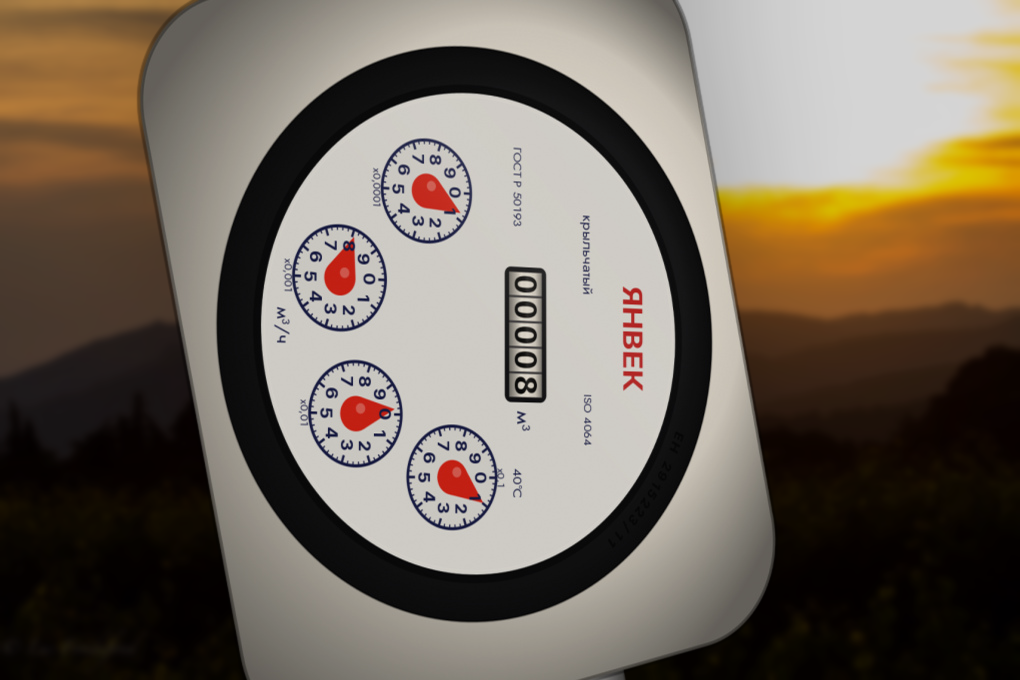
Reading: 8.0980 m³
